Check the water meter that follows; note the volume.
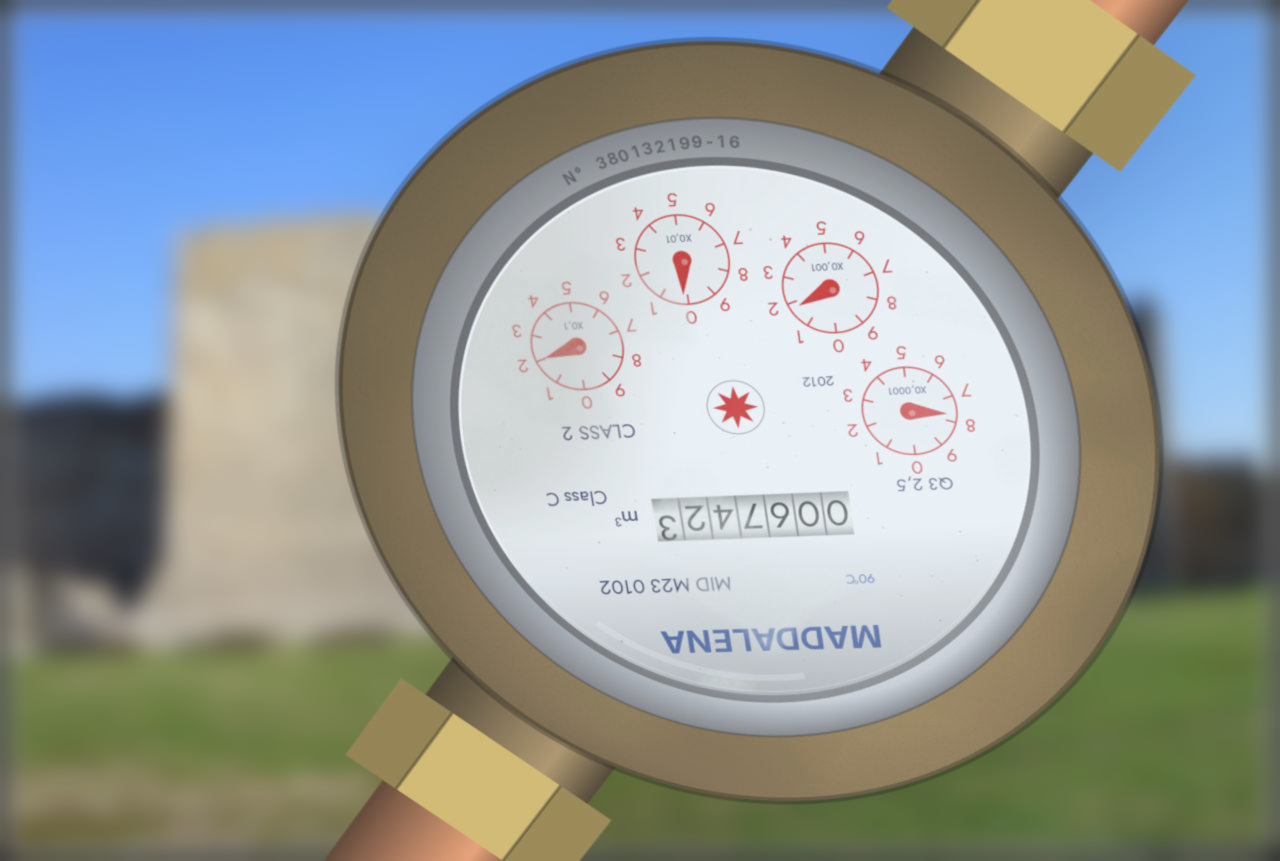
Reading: 67423.2017 m³
